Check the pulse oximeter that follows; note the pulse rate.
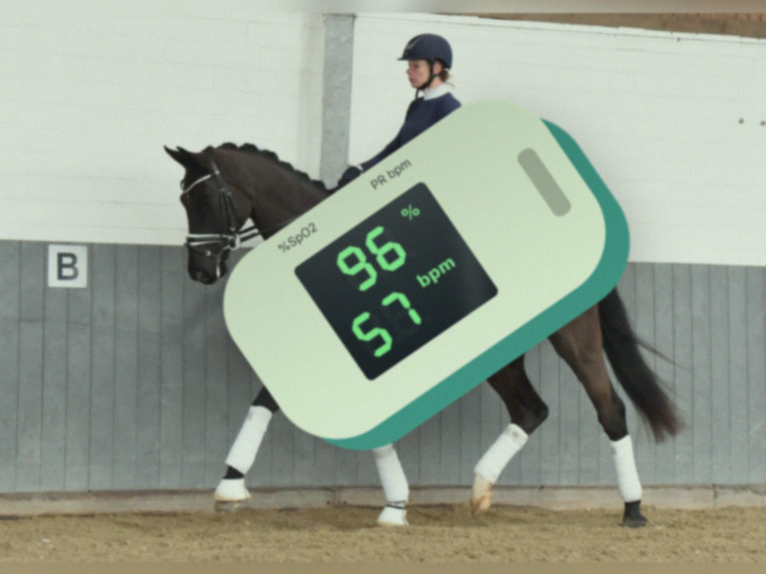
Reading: 57 bpm
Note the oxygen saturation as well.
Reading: 96 %
